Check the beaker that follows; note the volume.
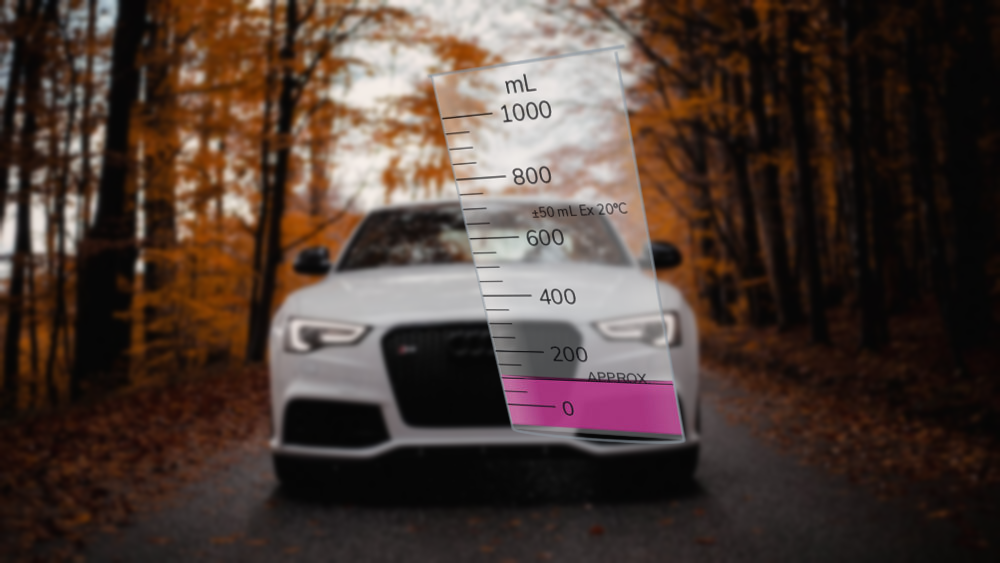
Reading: 100 mL
